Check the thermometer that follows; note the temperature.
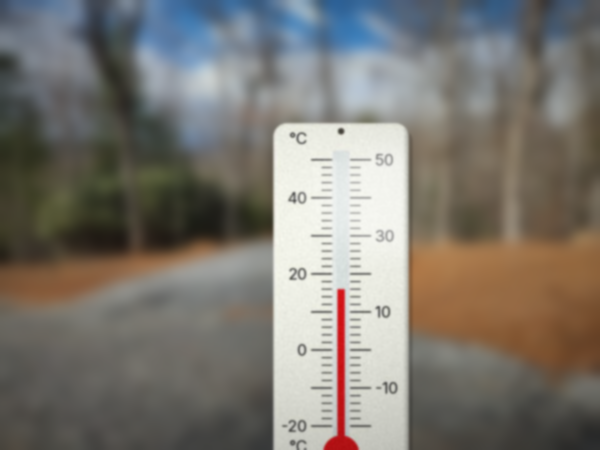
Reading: 16 °C
